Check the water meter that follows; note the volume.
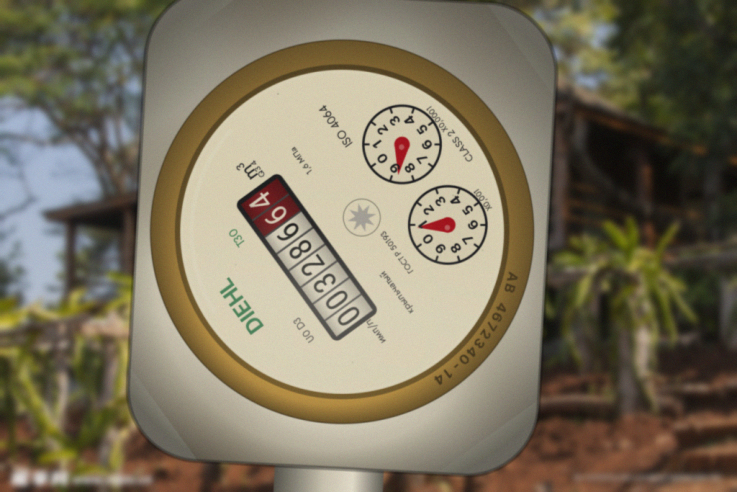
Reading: 3286.6408 m³
